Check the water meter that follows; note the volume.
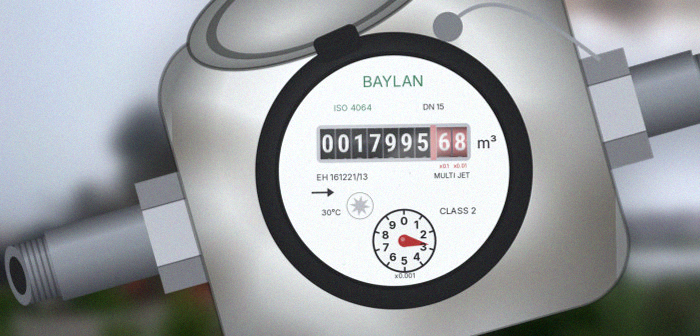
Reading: 17995.682 m³
